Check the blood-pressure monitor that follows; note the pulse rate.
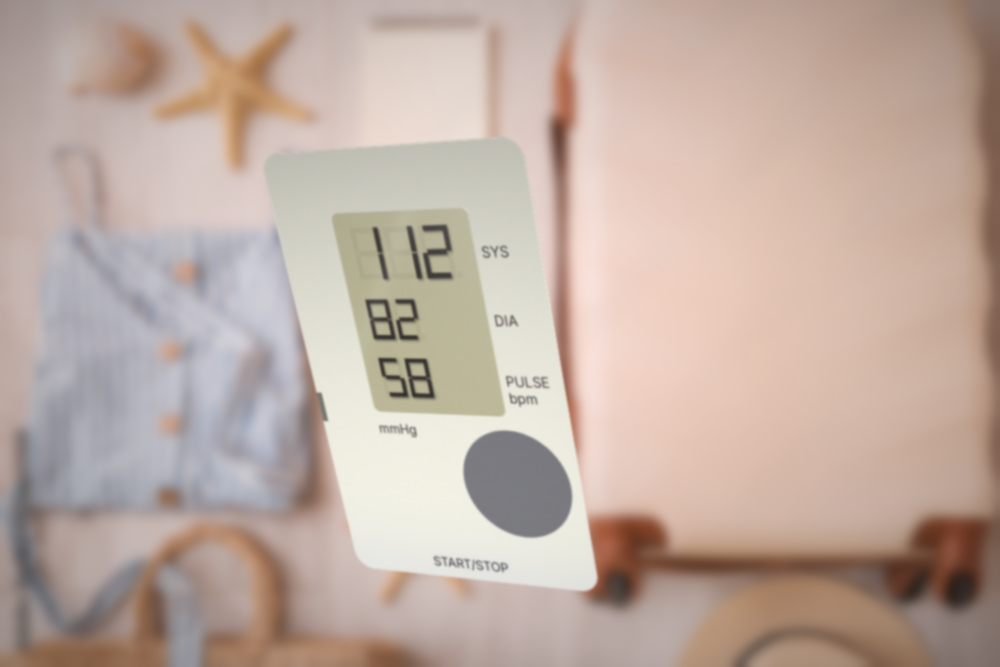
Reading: 58 bpm
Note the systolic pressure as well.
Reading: 112 mmHg
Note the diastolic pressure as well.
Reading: 82 mmHg
